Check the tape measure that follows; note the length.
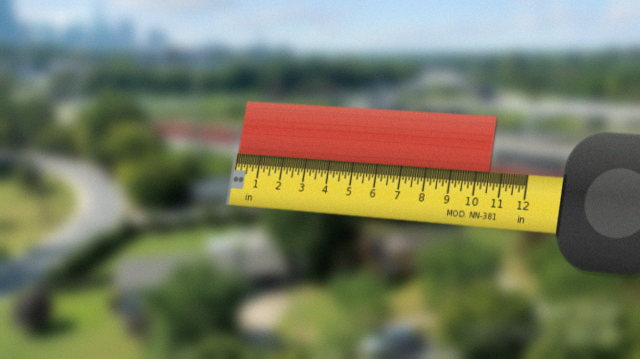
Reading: 10.5 in
